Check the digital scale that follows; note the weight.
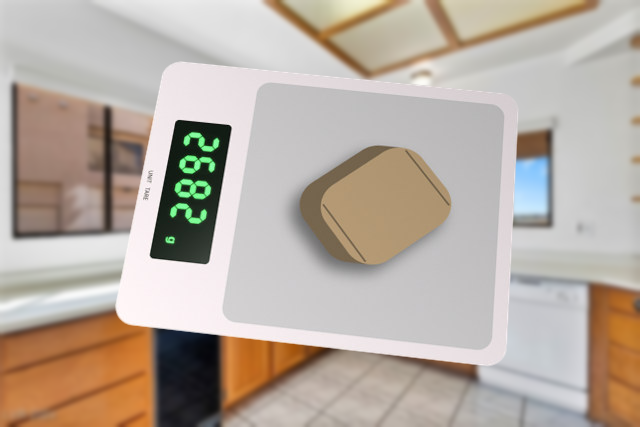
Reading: 2682 g
